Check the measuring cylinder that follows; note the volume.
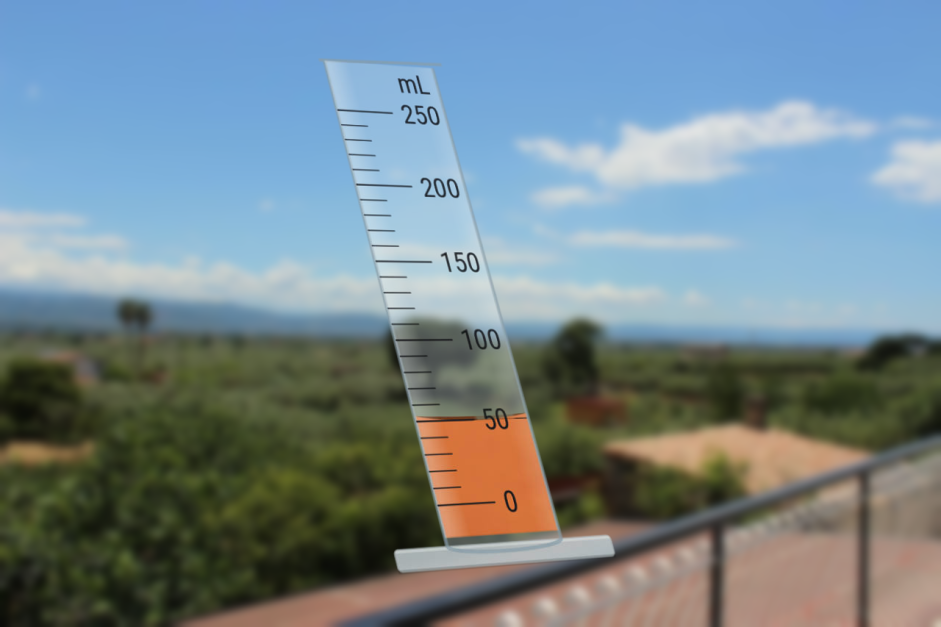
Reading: 50 mL
